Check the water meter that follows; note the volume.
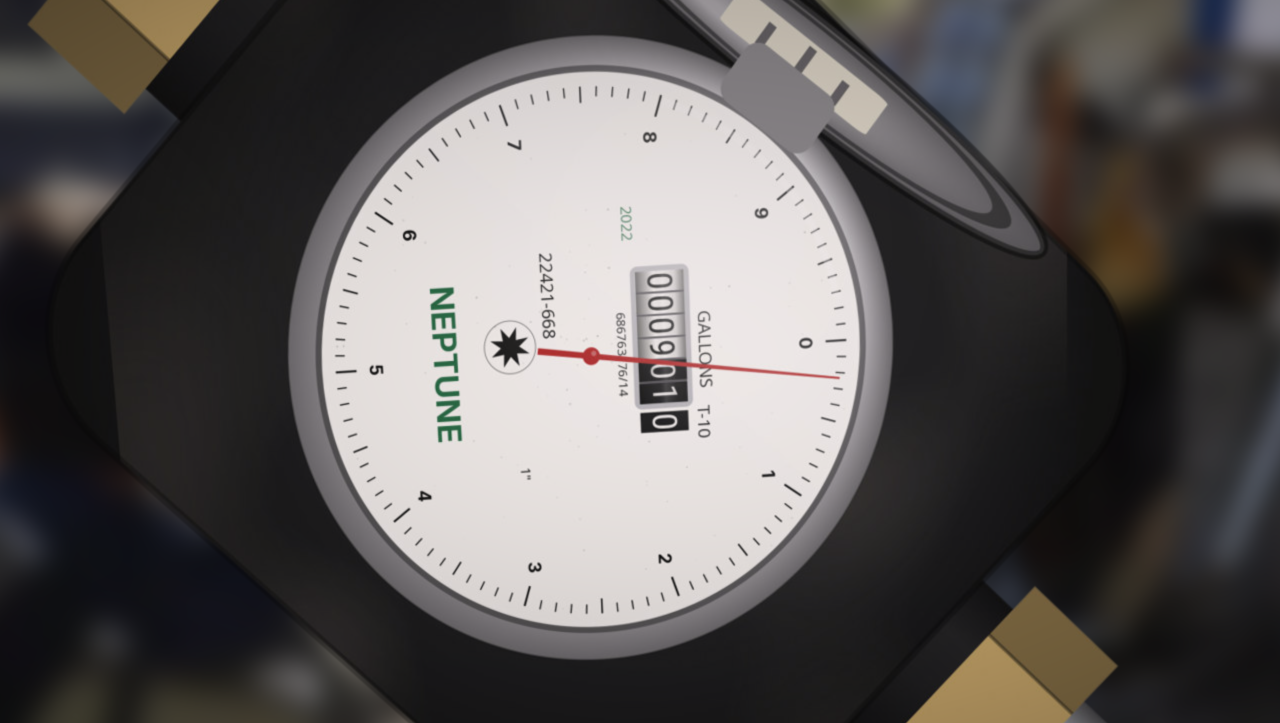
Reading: 9010.2 gal
